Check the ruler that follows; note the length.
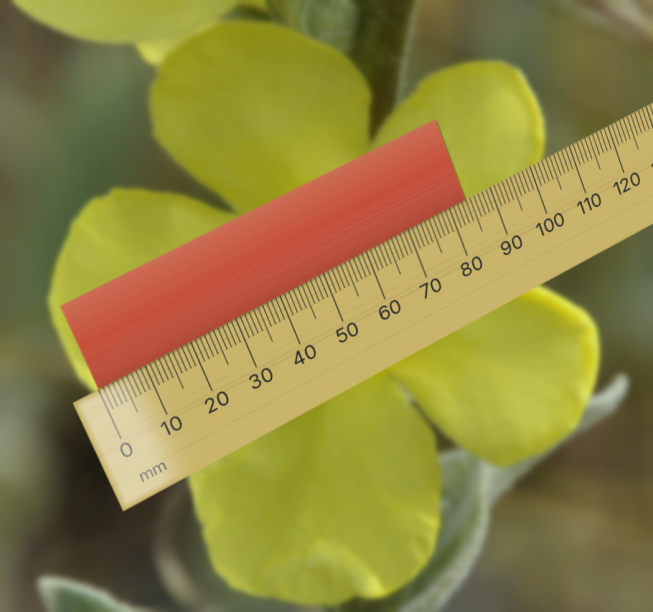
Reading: 84 mm
